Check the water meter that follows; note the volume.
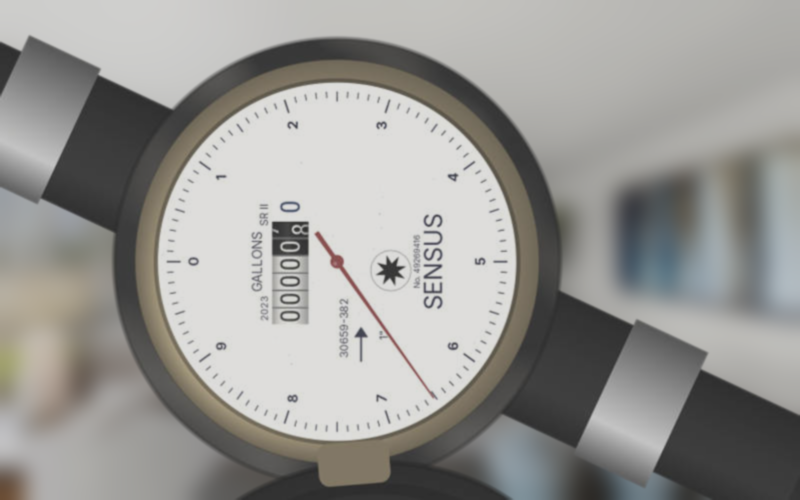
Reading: 76.5 gal
